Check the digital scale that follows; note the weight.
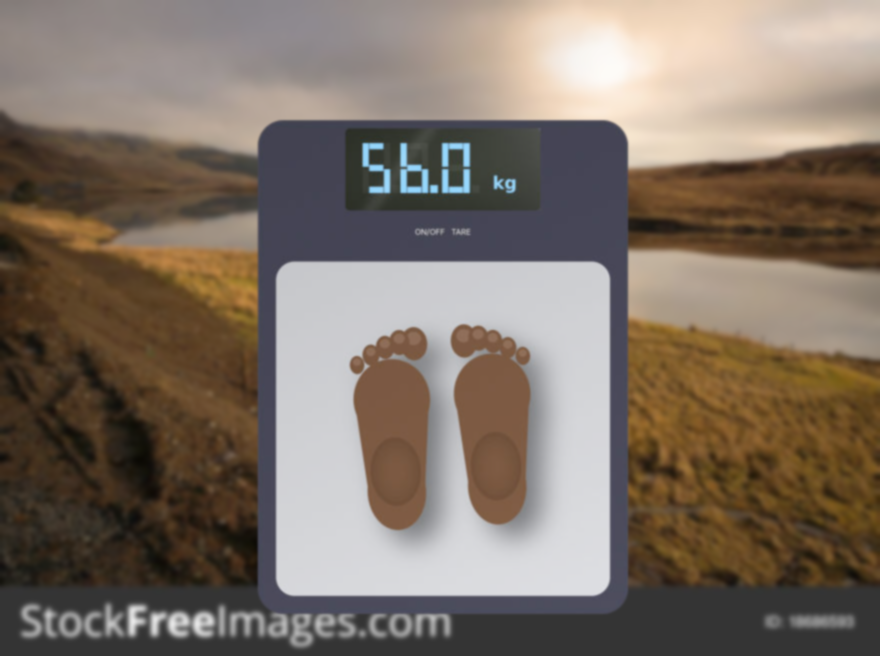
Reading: 56.0 kg
